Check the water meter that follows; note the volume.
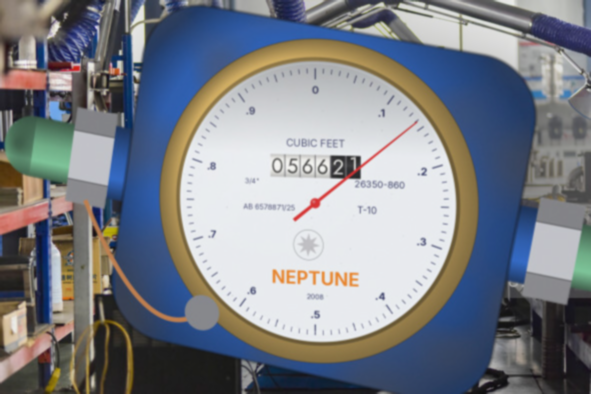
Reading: 56621.14 ft³
